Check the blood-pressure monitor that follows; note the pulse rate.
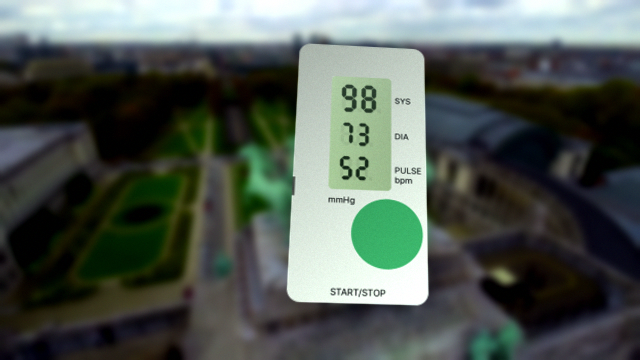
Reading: 52 bpm
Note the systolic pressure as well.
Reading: 98 mmHg
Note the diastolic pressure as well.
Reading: 73 mmHg
